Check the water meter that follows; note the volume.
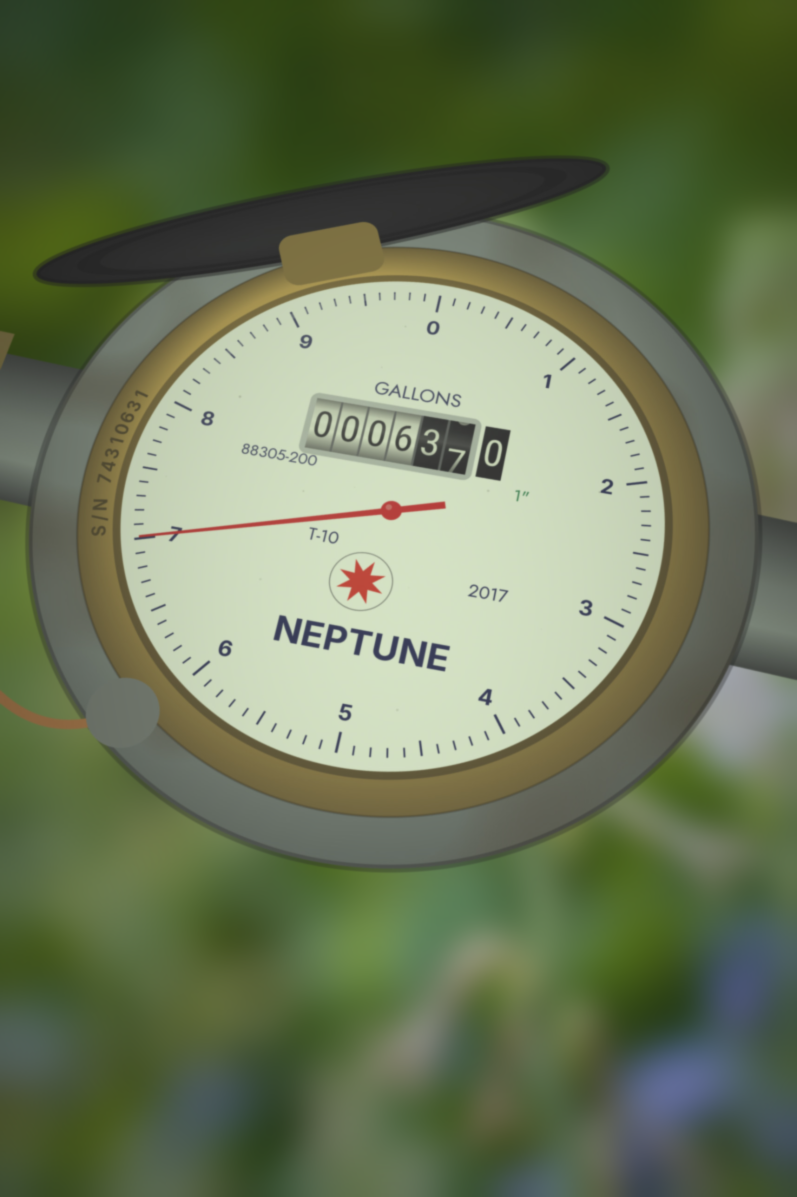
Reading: 6367.0 gal
